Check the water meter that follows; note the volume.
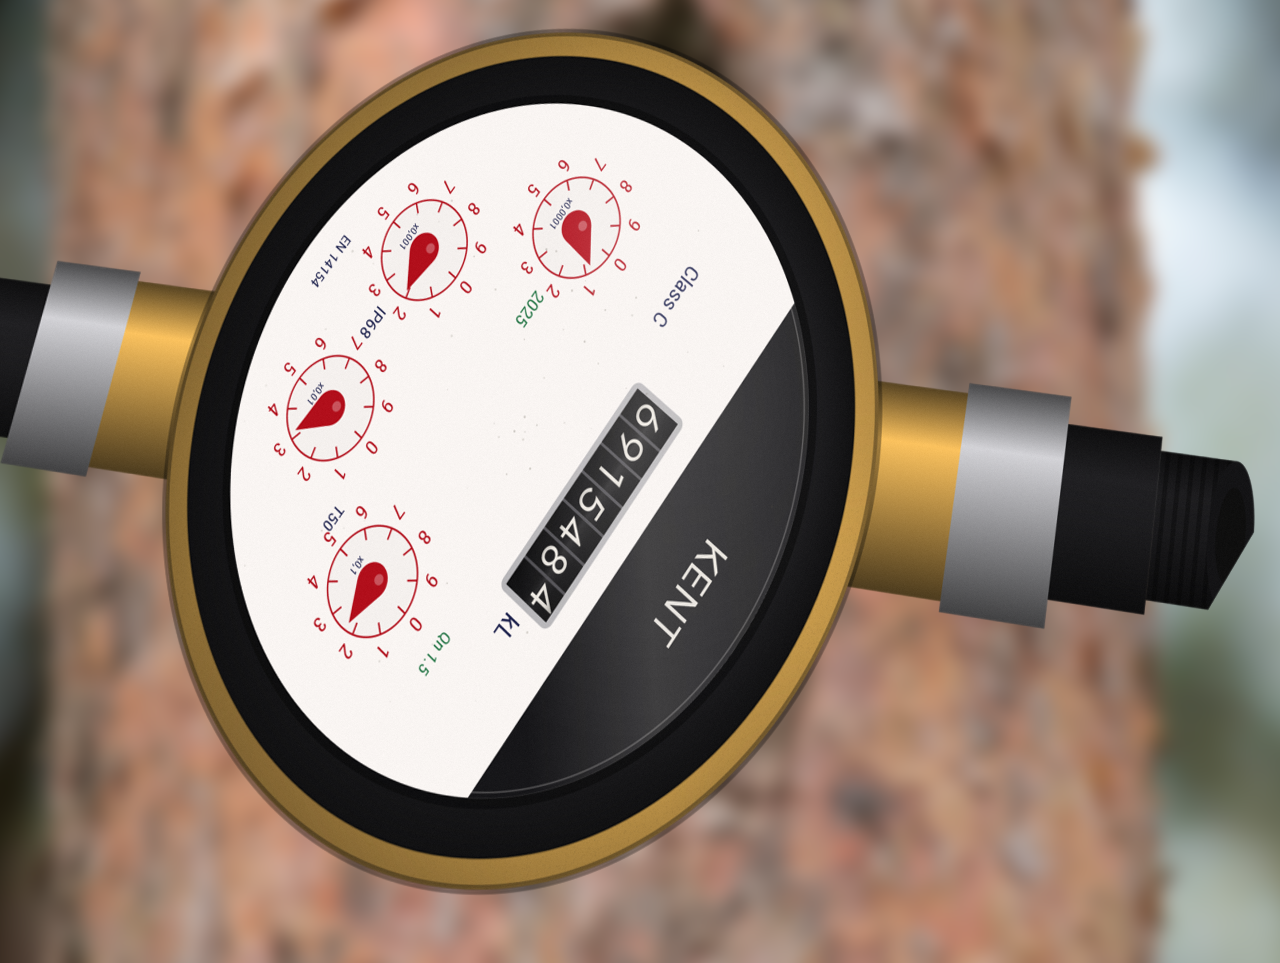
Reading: 6915484.2320 kL
